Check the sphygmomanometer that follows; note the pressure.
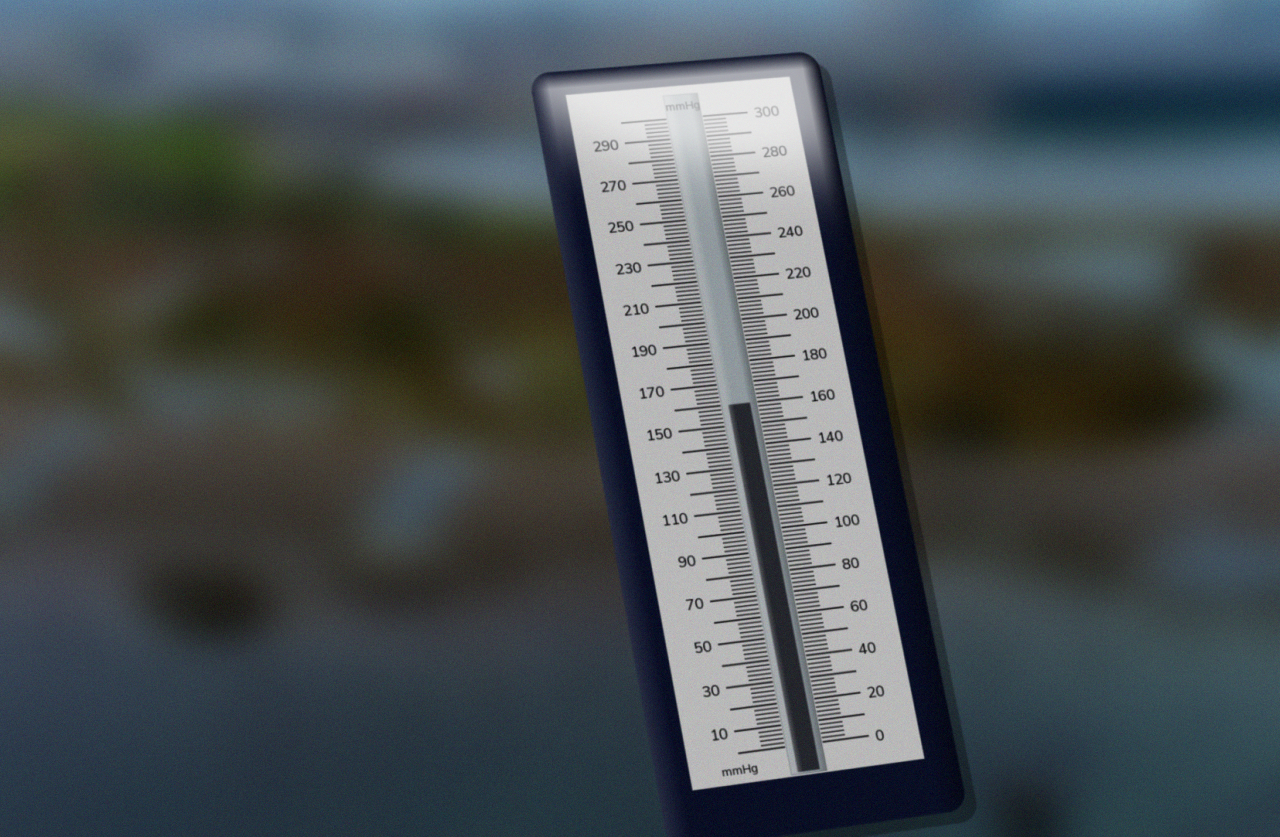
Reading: 160 mmHg
